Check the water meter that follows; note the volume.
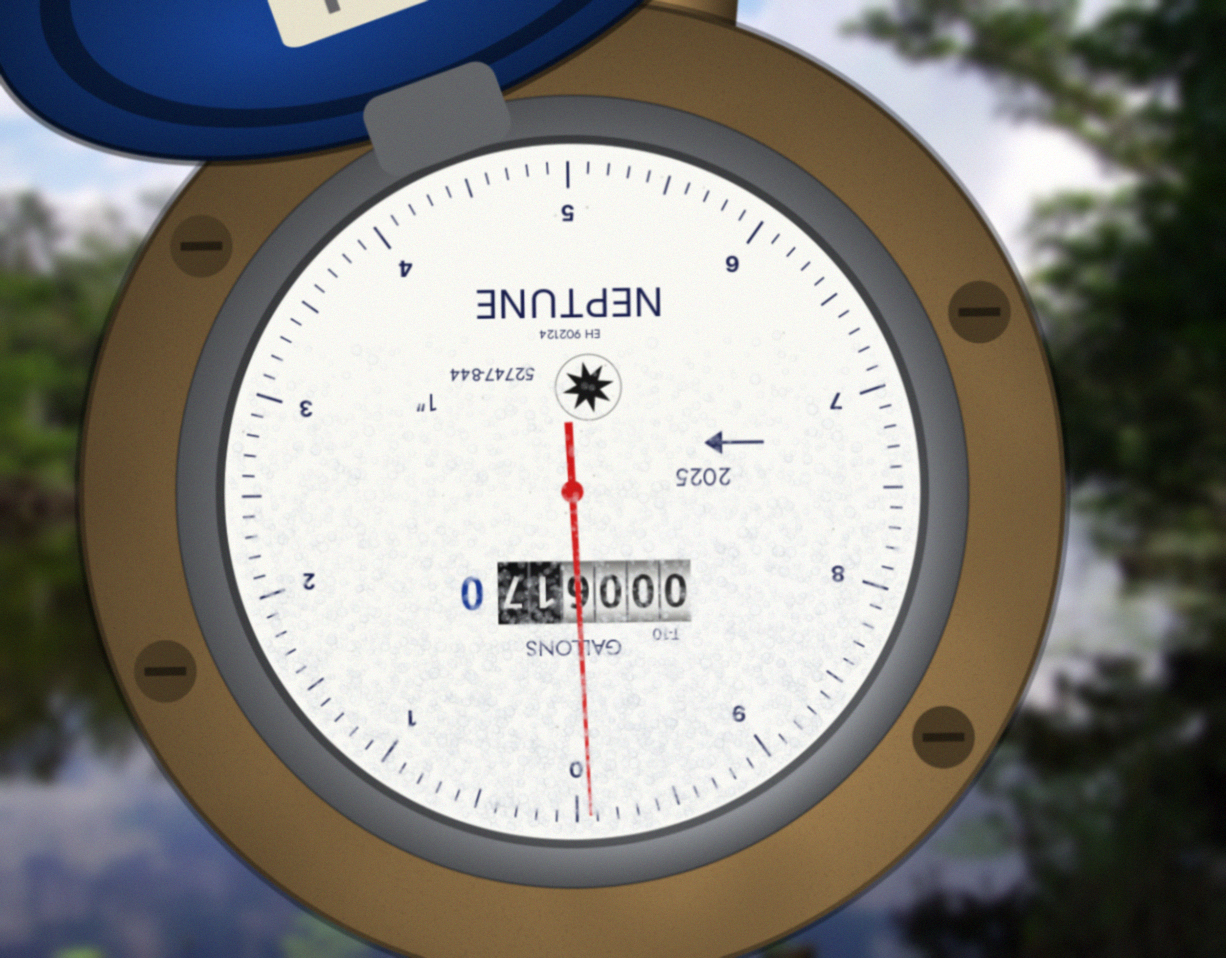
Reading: 6169.9 gal
